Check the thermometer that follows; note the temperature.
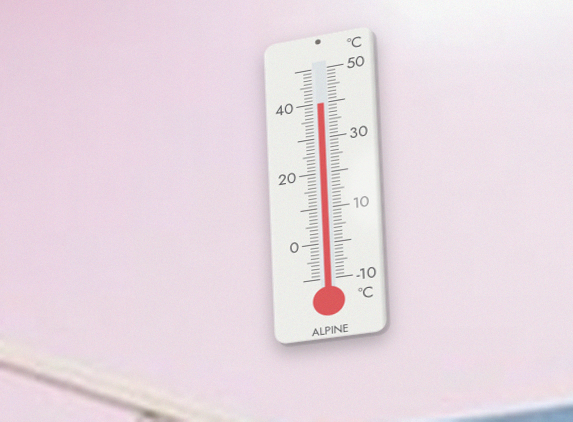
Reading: 40 °C
